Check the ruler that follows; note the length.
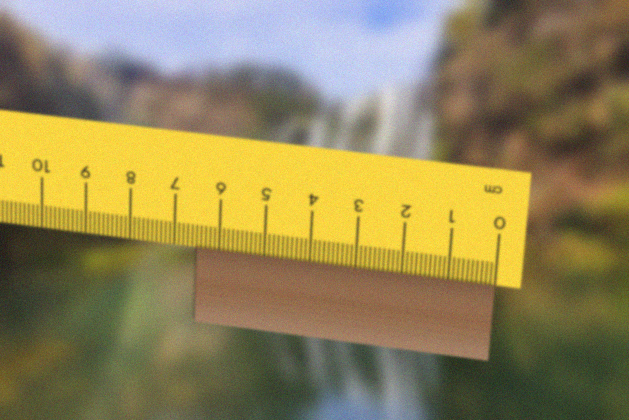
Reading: 6.5 cm
